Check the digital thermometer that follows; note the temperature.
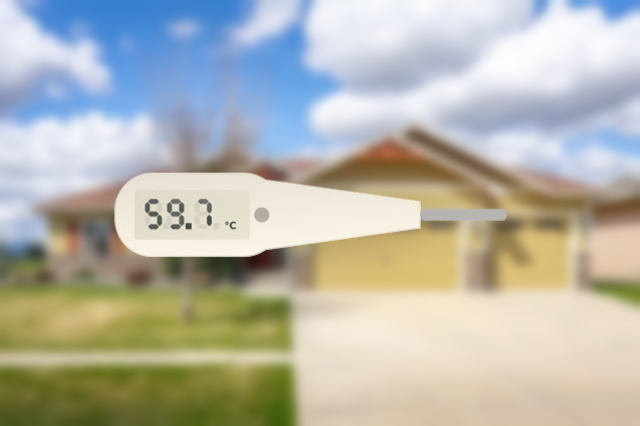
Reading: 59.7 °C
